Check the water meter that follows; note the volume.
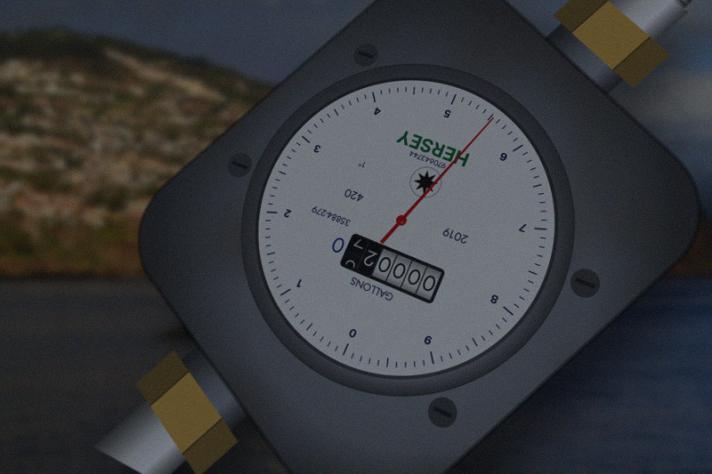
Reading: 265.5 gal
